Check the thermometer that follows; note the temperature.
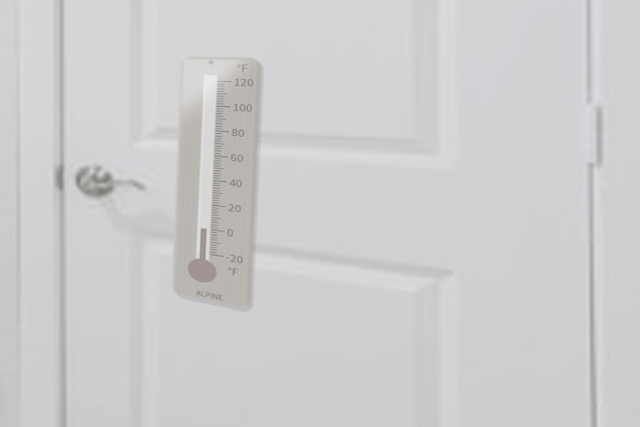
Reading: 0 °F
